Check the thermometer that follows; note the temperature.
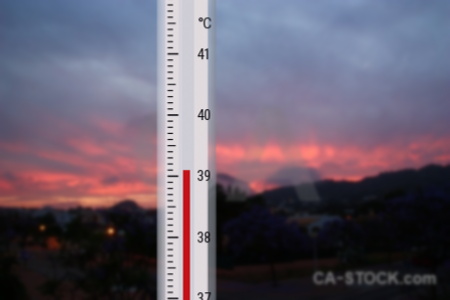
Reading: 39.1 °C
